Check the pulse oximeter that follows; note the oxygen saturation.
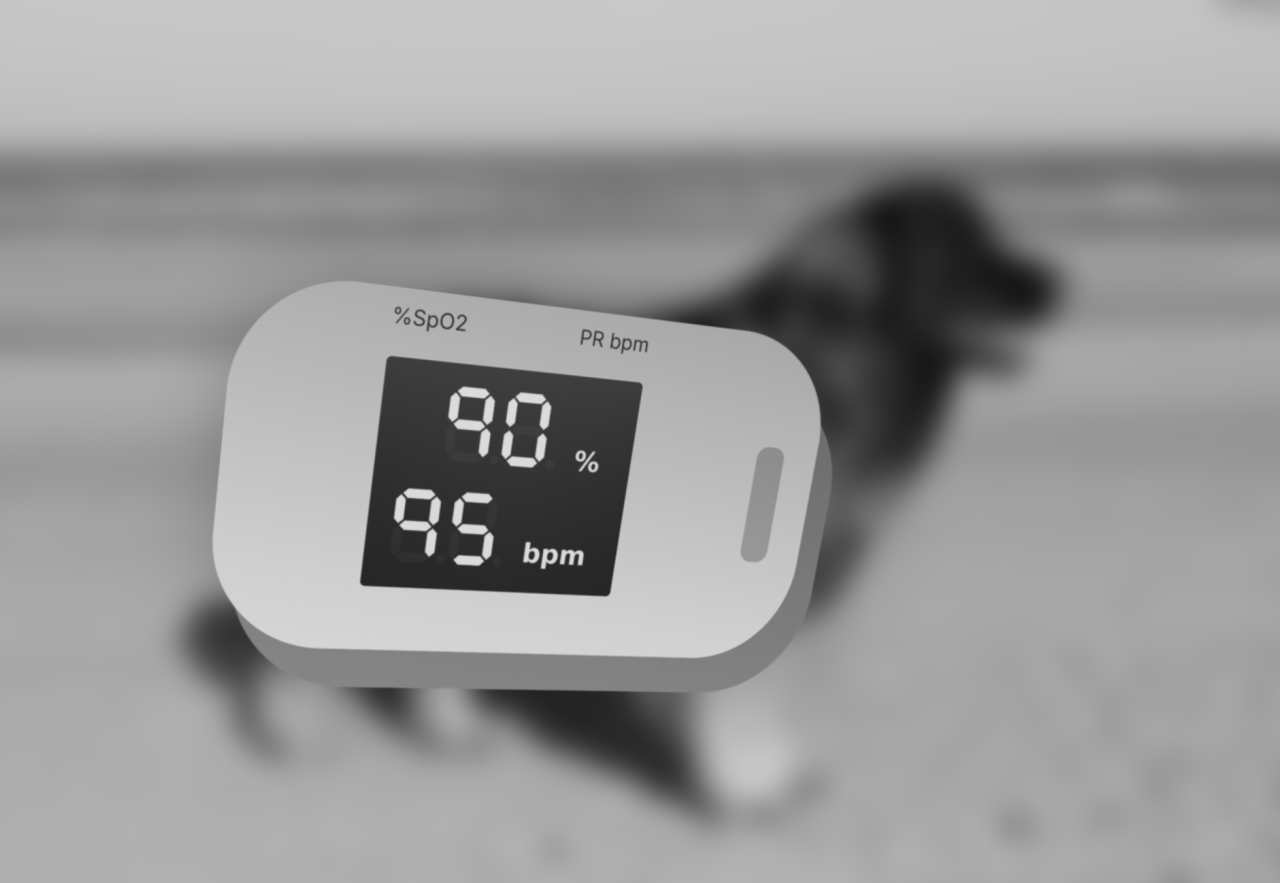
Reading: 90 %
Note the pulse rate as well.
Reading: 95 bpm
